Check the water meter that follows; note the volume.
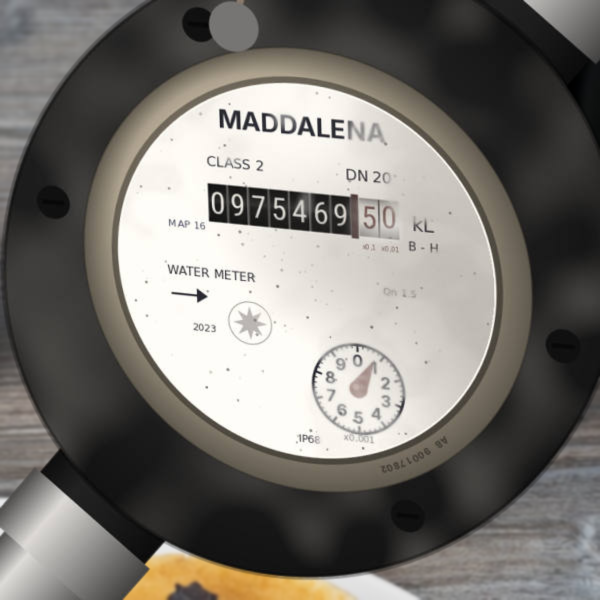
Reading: 975469.500 kL
